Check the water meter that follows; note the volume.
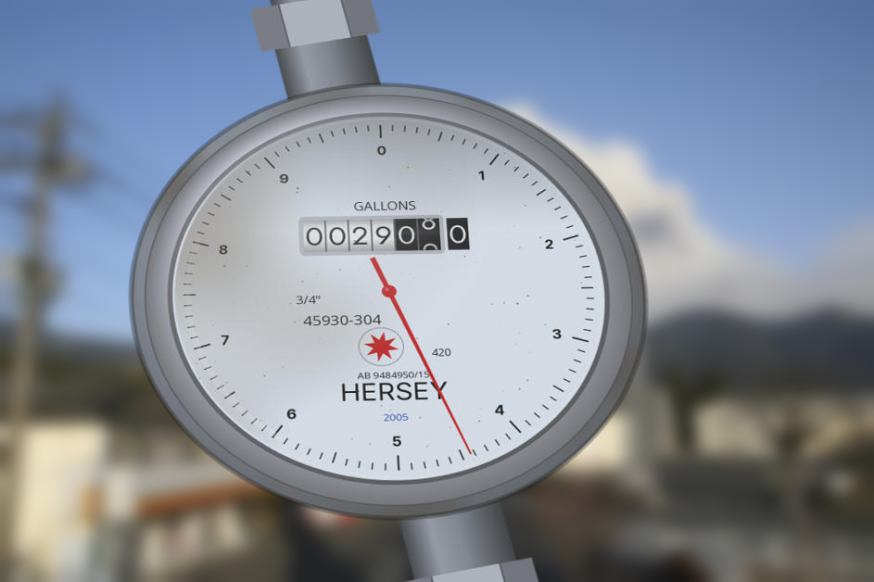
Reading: 29084.4 gal
